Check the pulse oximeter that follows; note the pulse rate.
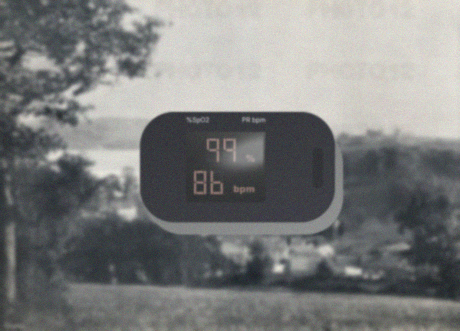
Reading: 86 bpm
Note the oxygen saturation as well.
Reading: 99 %
